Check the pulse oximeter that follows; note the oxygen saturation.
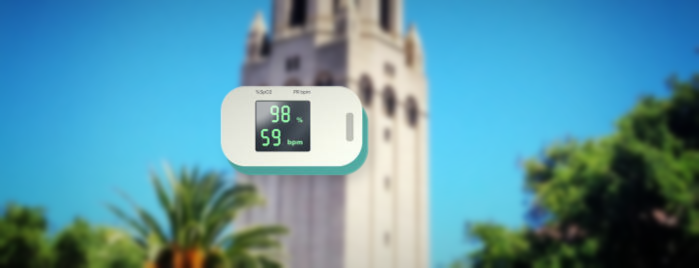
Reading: 98 %
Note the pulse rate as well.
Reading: 59 bpm
